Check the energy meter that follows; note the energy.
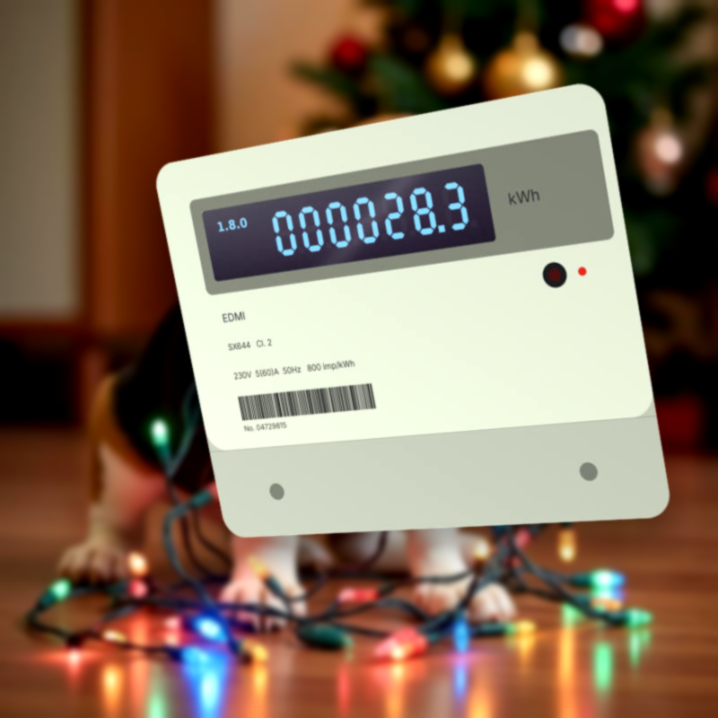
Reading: 28.3 kWh
